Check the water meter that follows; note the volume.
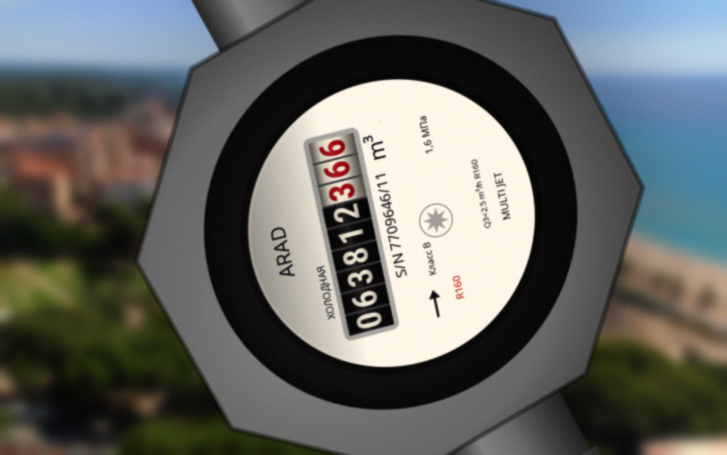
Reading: 63812.366 m³
